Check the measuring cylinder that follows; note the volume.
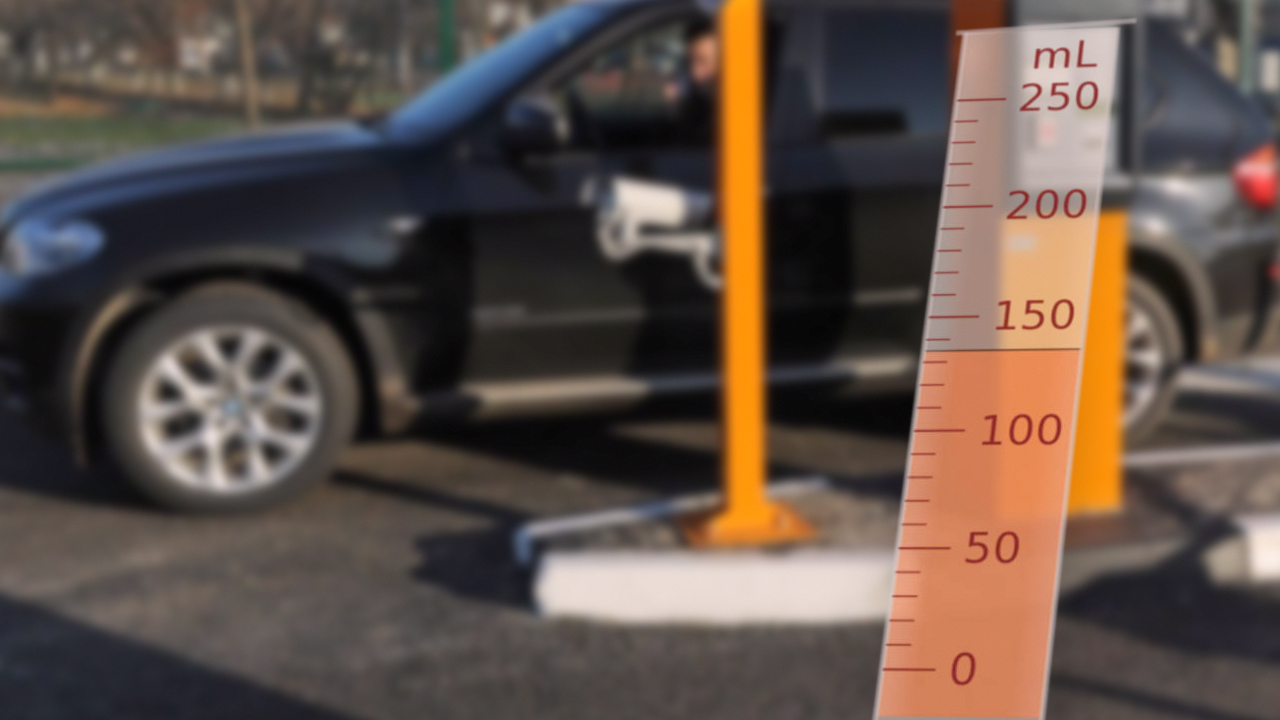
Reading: 135 mL
